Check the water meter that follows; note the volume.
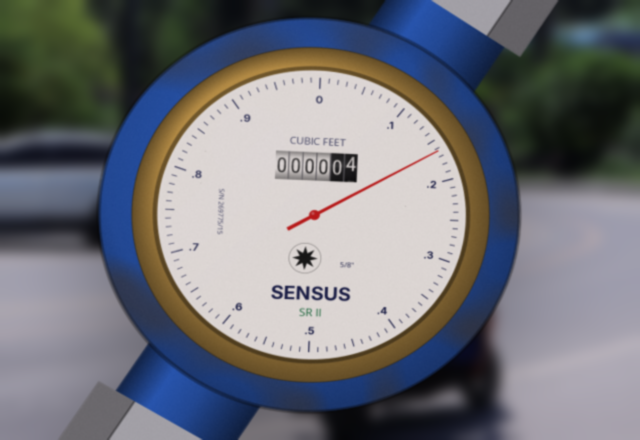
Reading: 4.16 ft³
